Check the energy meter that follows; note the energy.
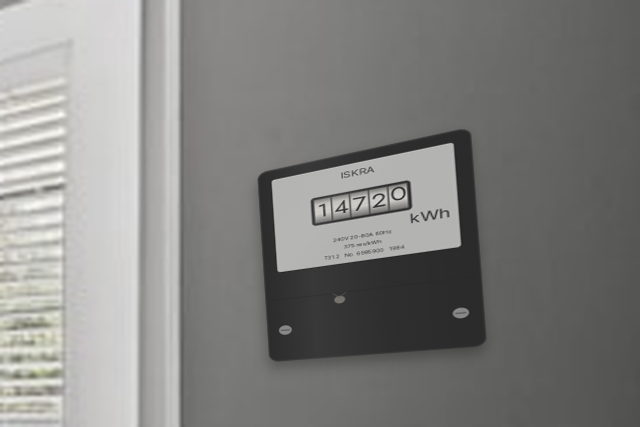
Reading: 14720 kWh
